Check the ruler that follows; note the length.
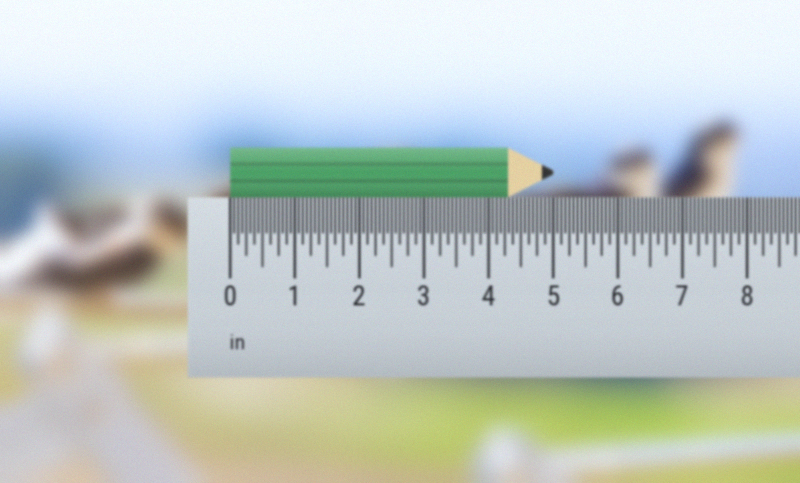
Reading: 5 in
